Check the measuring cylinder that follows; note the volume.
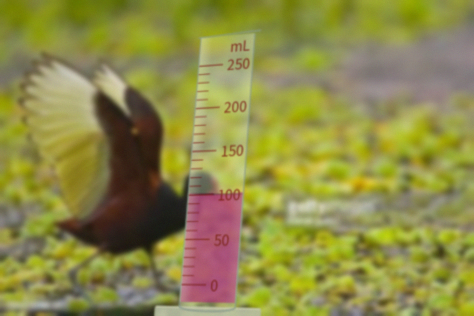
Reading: 100 mL
